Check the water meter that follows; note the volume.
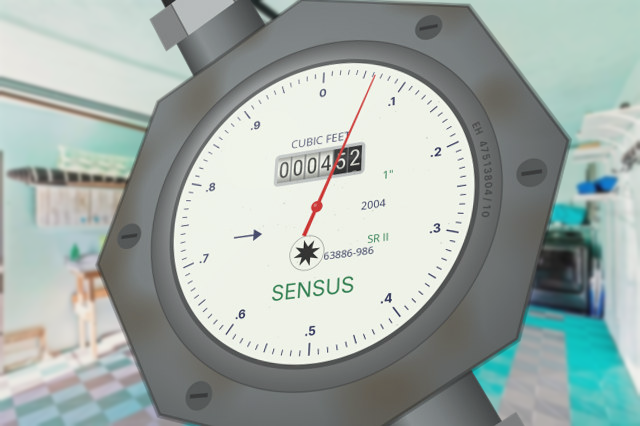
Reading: 452.06 ft³
